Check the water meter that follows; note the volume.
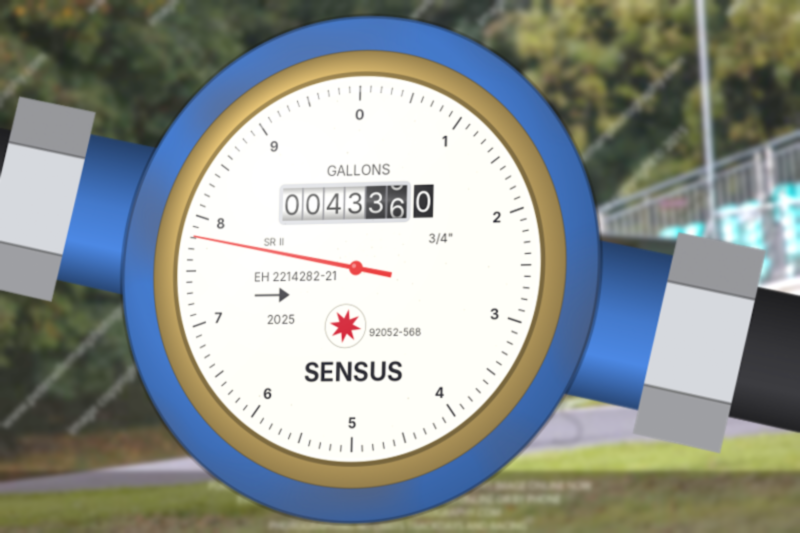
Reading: 43357.8 gal
